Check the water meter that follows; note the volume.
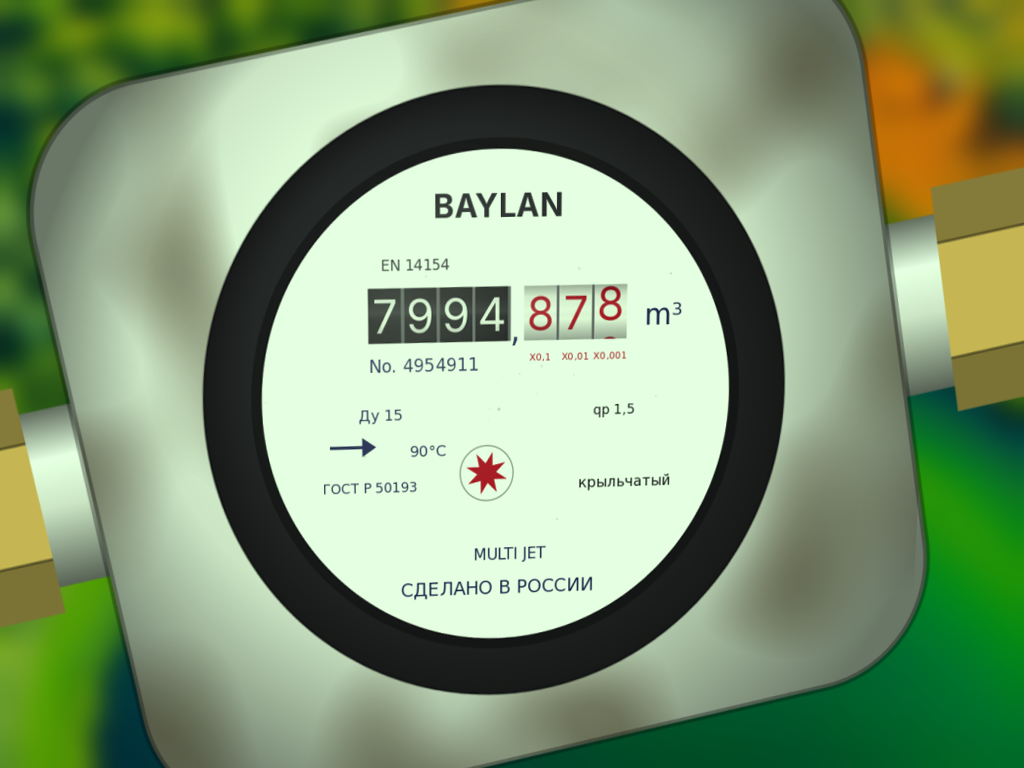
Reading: 7994.878 m³
